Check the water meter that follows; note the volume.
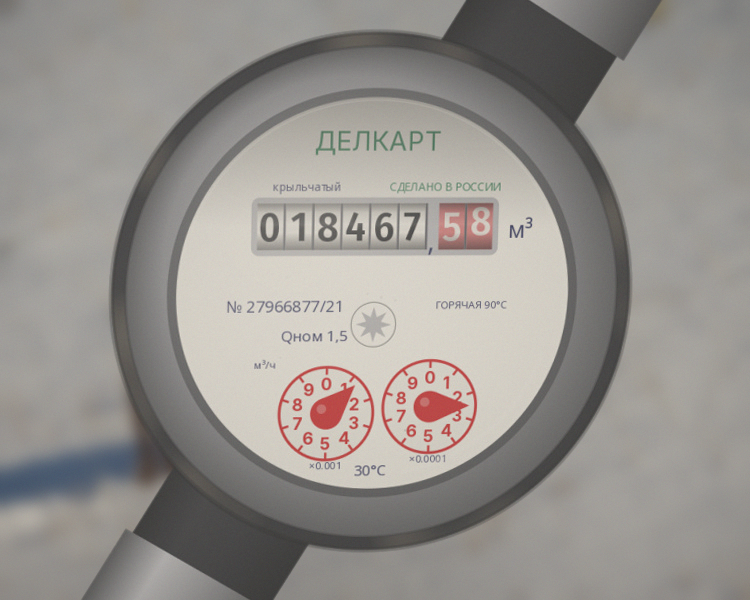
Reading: 18467.5812 m³
